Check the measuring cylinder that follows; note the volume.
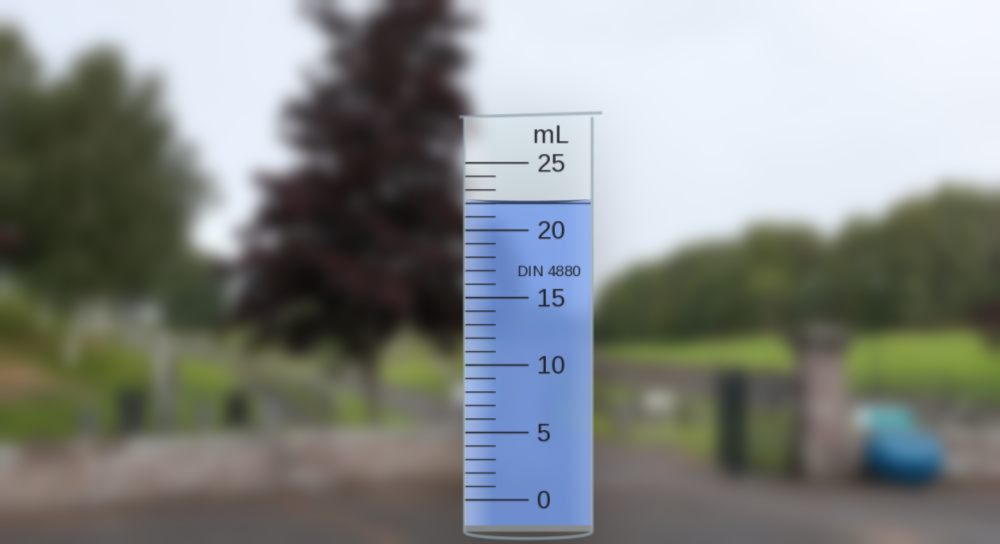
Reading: 22 mL
